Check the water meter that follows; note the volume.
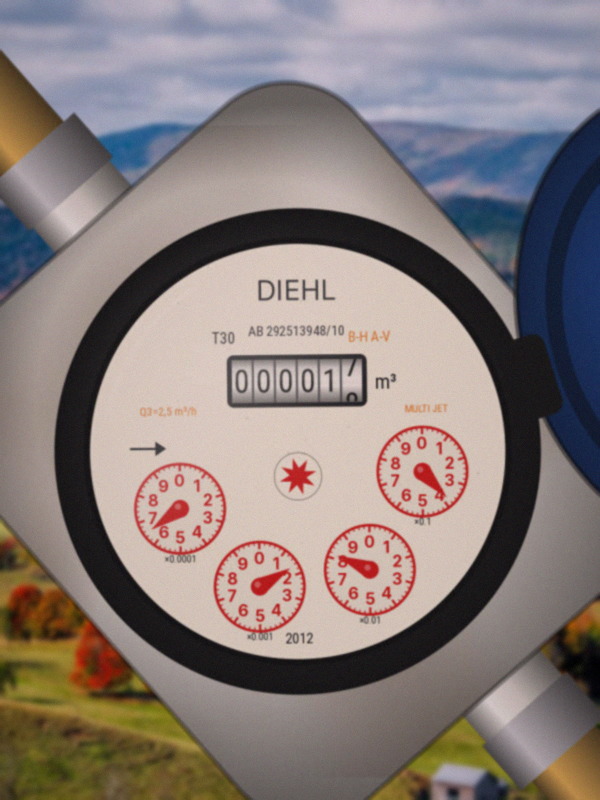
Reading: 17.3816 m³
